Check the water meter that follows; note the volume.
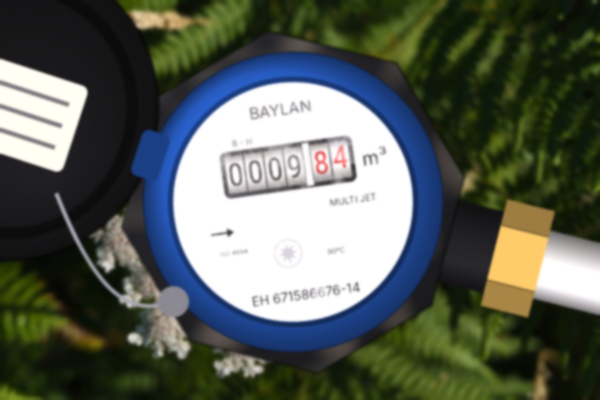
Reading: 9.84 m³
